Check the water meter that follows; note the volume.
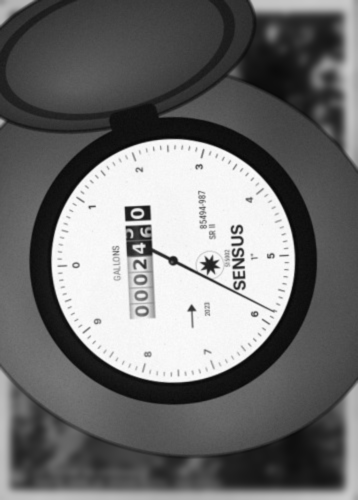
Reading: 2455.8 gal
